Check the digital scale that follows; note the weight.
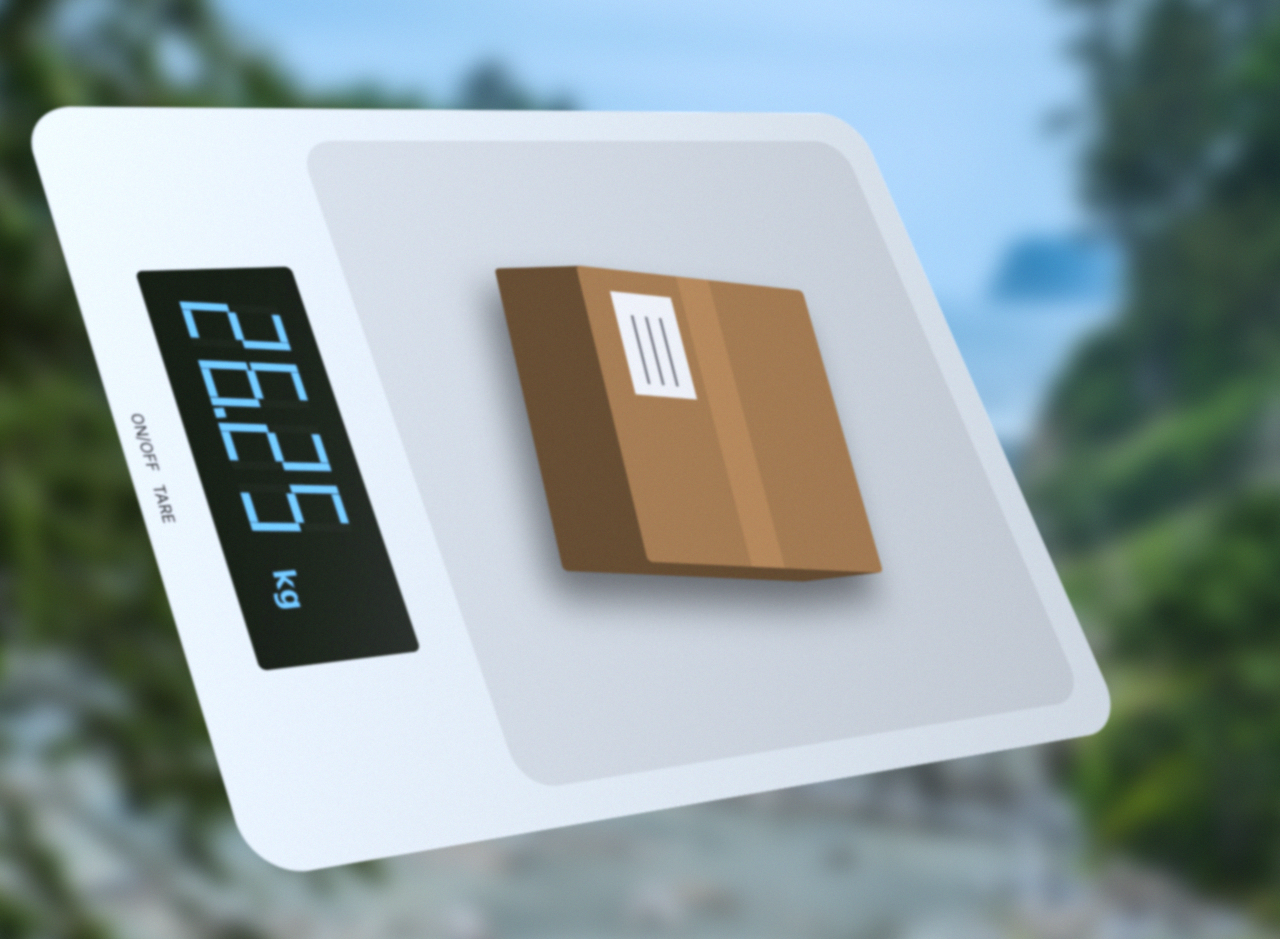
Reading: 26.25 kg
